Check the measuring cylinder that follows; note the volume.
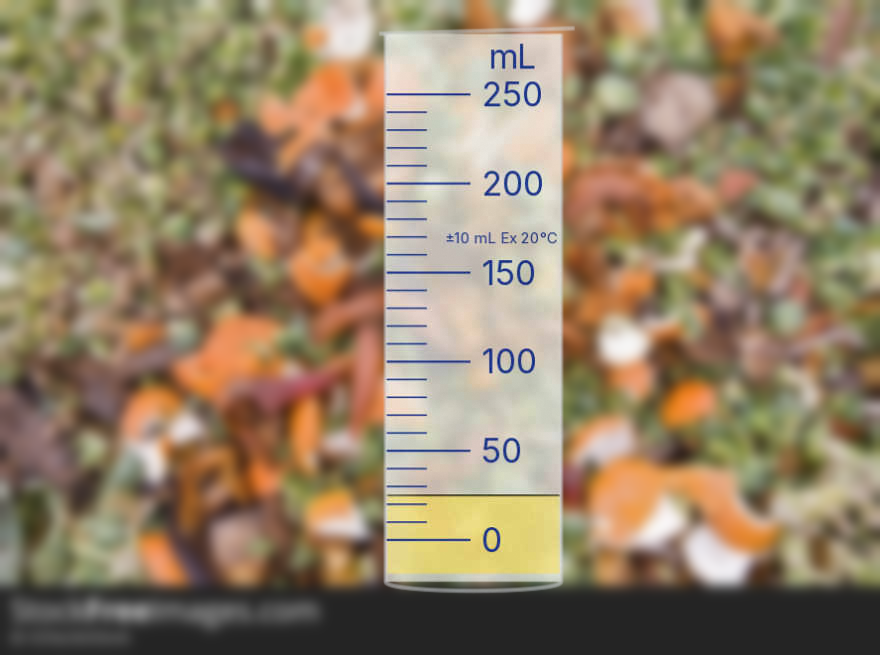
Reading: 25 mL
